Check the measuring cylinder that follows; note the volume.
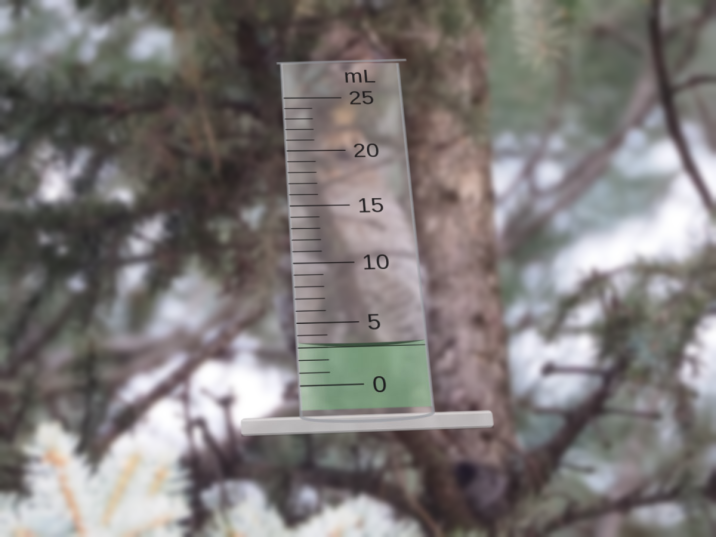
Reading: 3 mL
